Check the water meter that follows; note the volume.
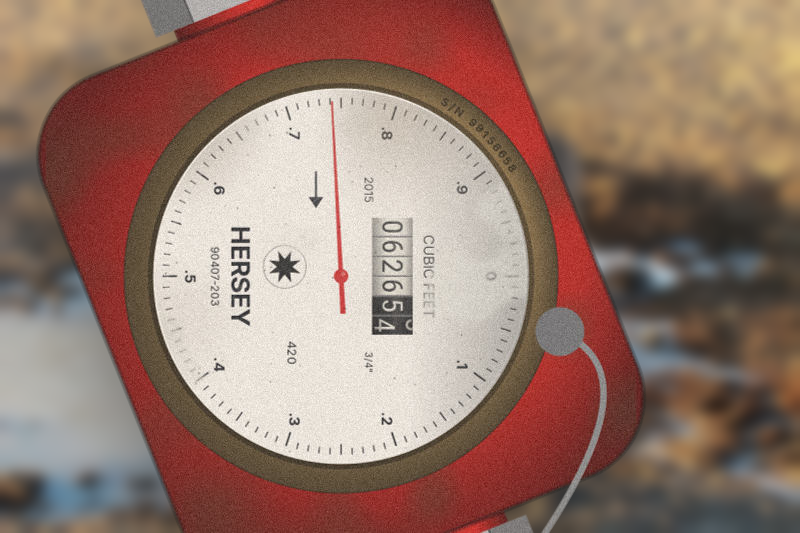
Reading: 62653.74 ft³
